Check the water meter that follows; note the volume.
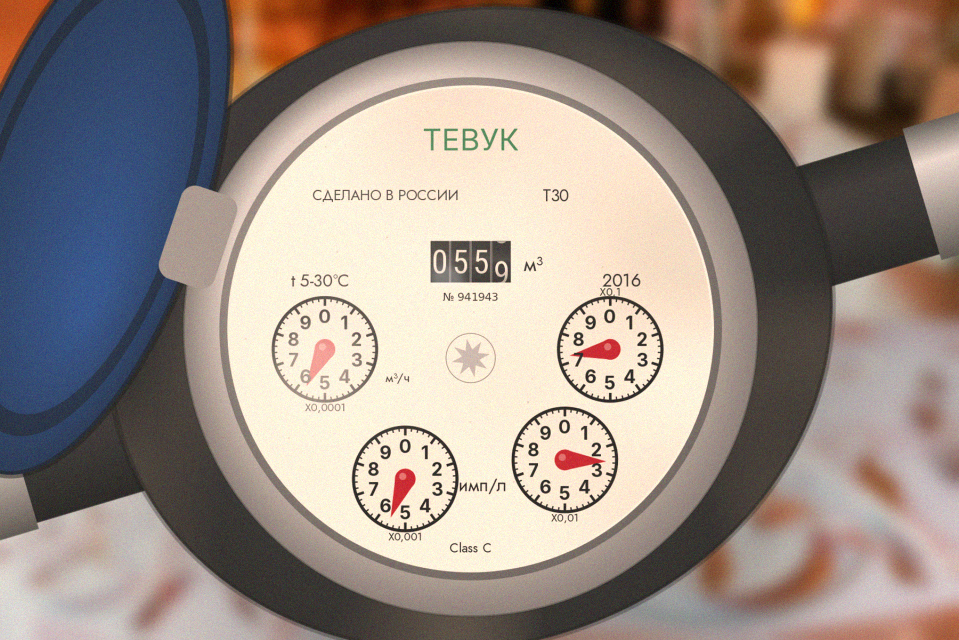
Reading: 558.7255 m³
